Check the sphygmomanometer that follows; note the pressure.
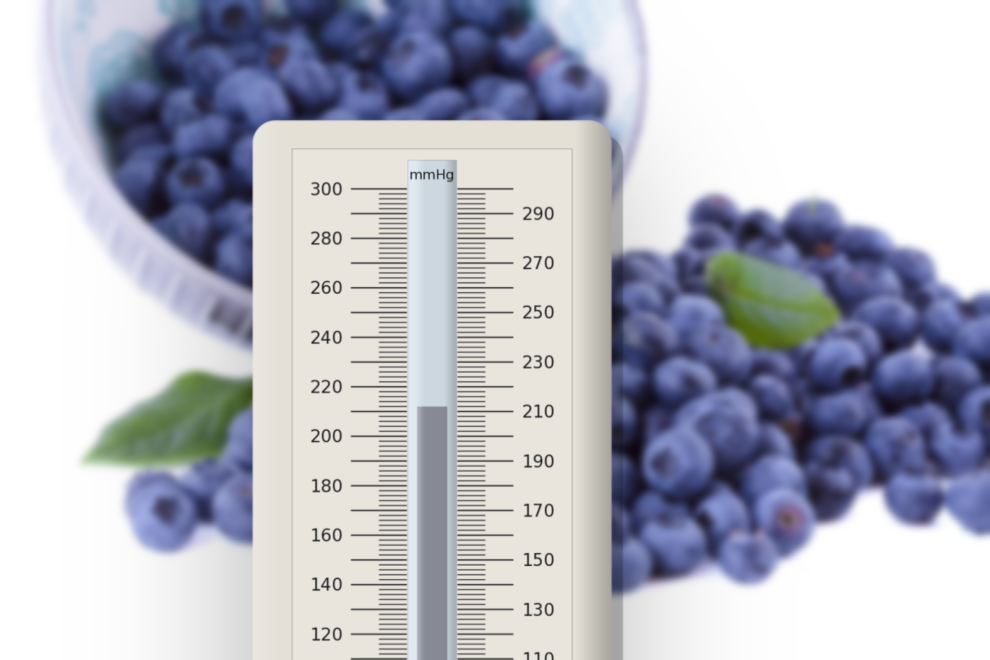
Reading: 212 mmHg
